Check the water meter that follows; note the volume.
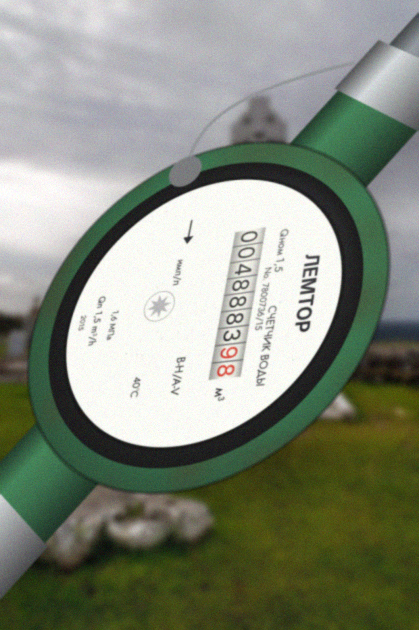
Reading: 48883.98 m³
